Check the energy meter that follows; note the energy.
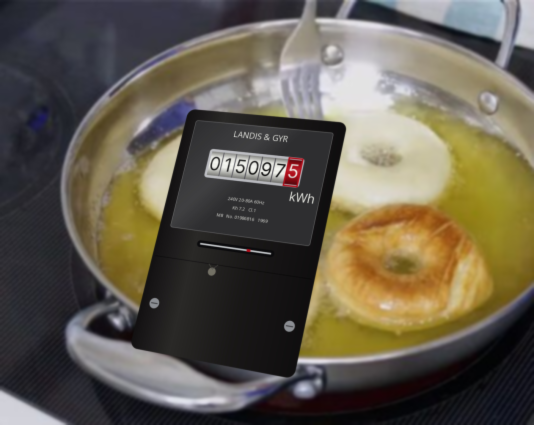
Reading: 15097.5 kWh
